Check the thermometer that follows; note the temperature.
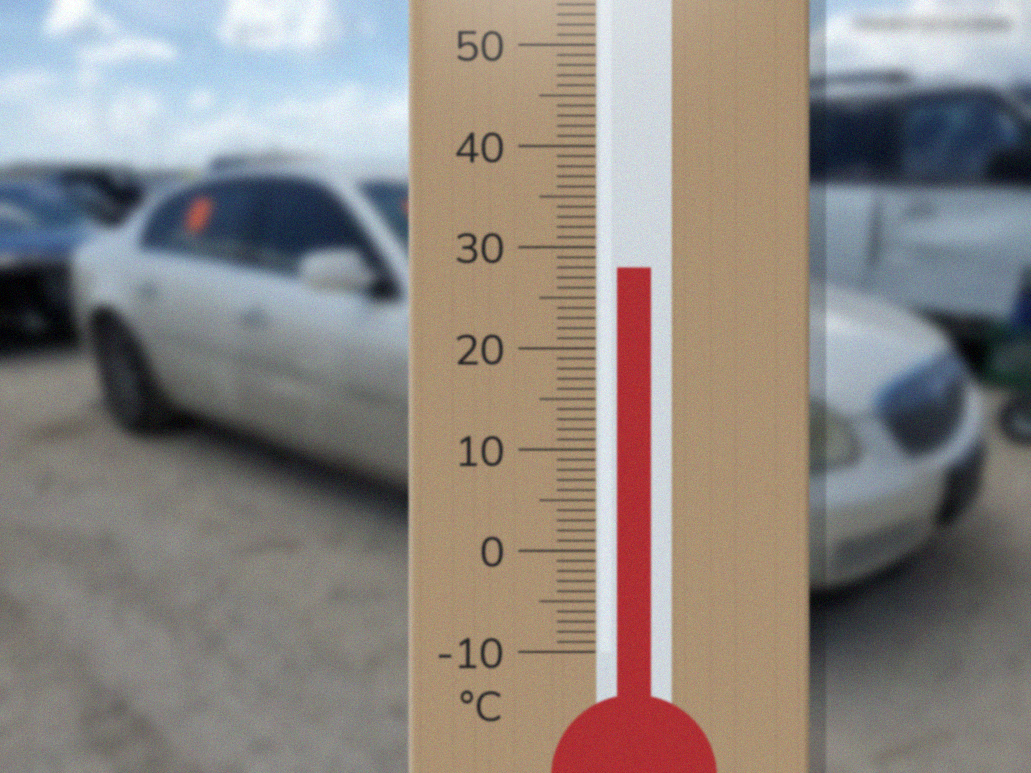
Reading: 28 °C
